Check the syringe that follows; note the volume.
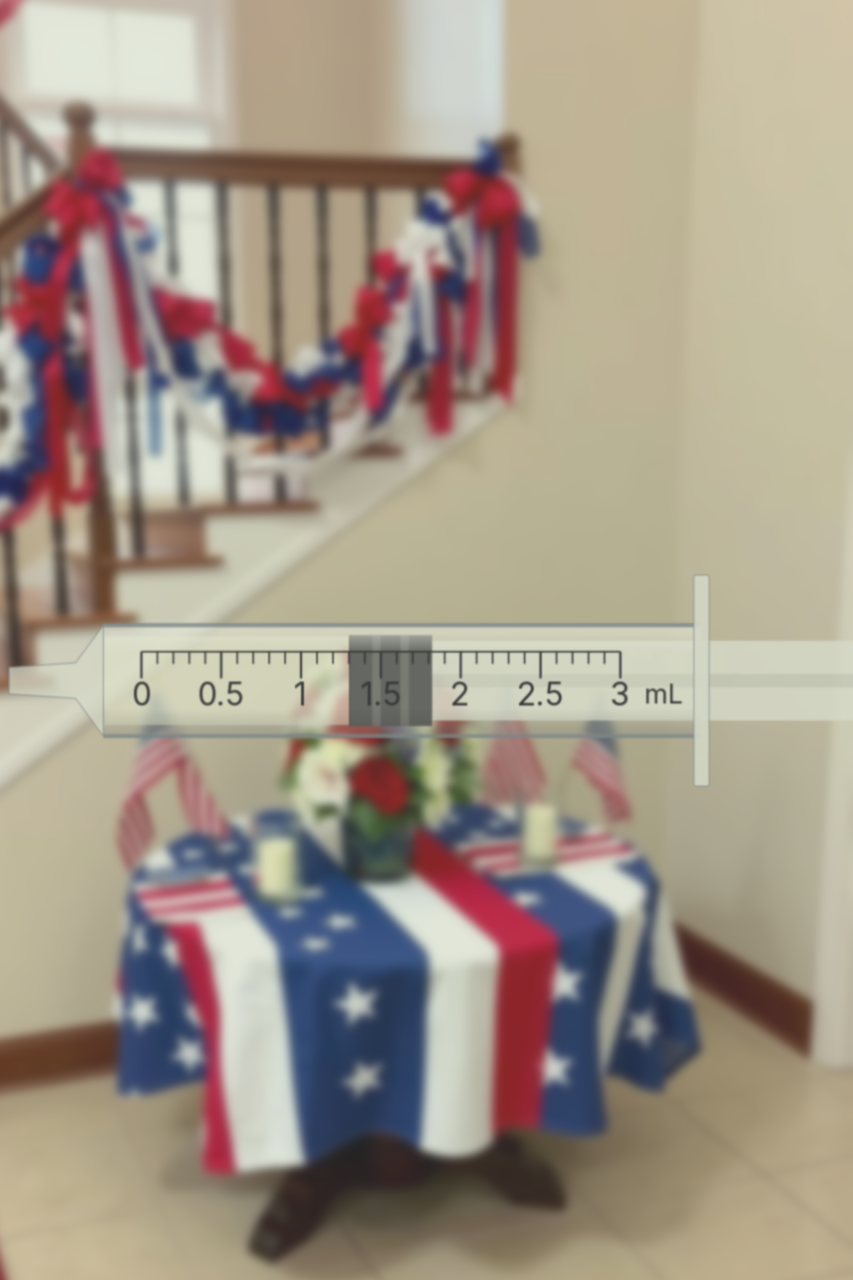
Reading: 1.3 mL
